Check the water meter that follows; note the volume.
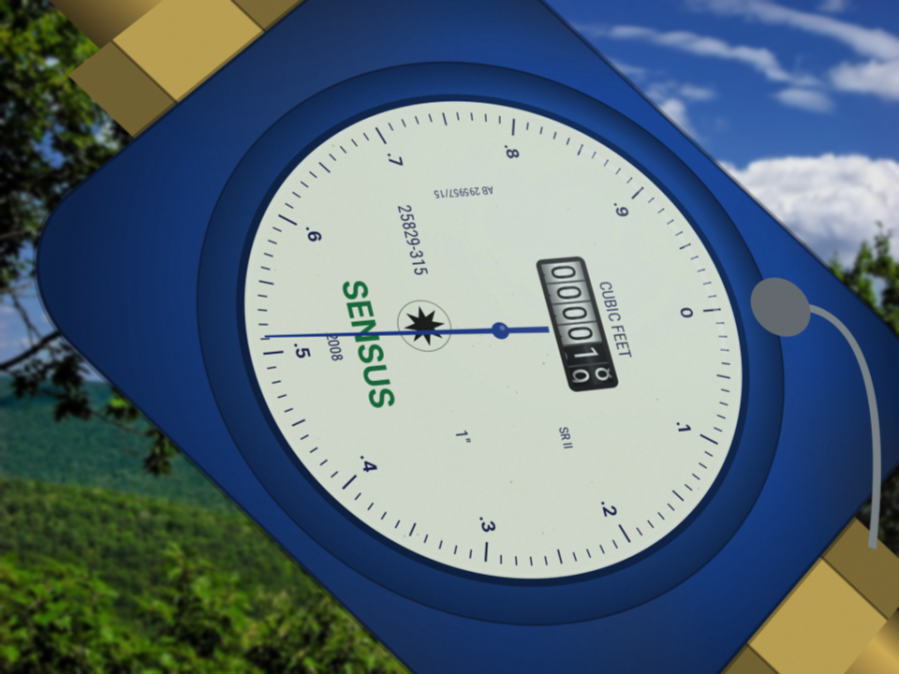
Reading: 18.51 ft³
